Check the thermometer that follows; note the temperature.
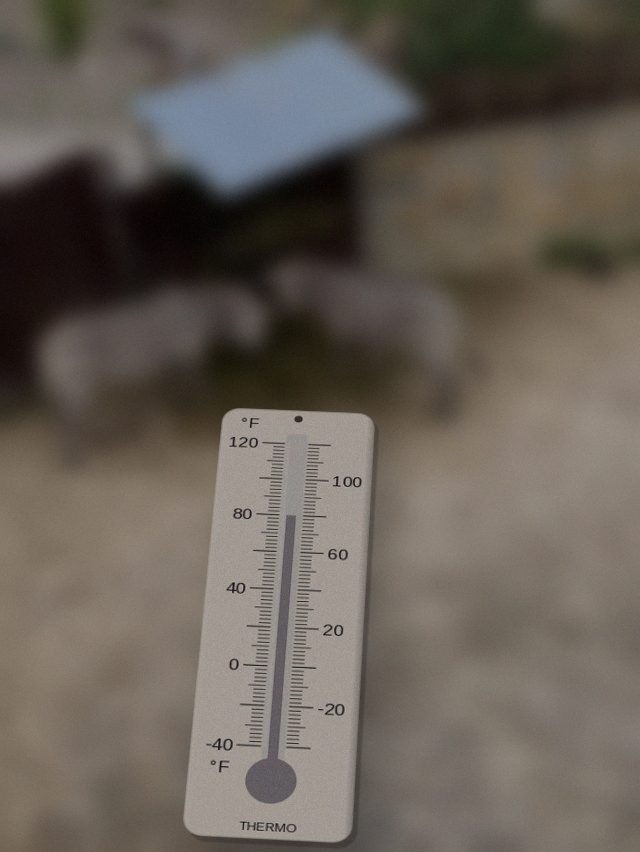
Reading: 80 °F
